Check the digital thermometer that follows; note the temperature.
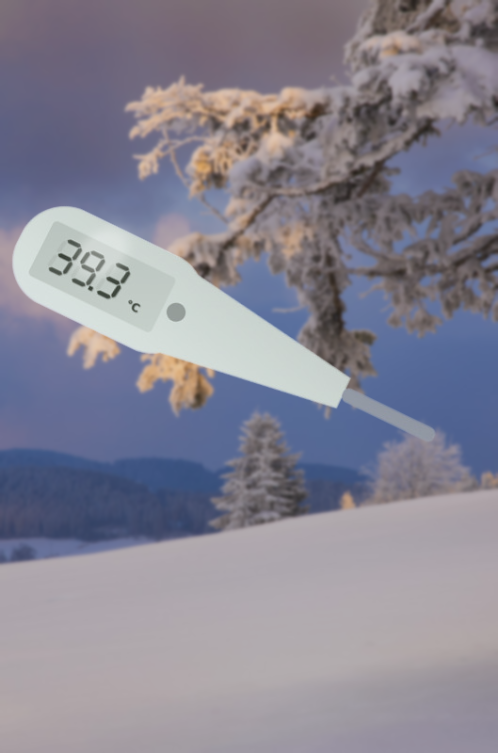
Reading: 39.3 °C
